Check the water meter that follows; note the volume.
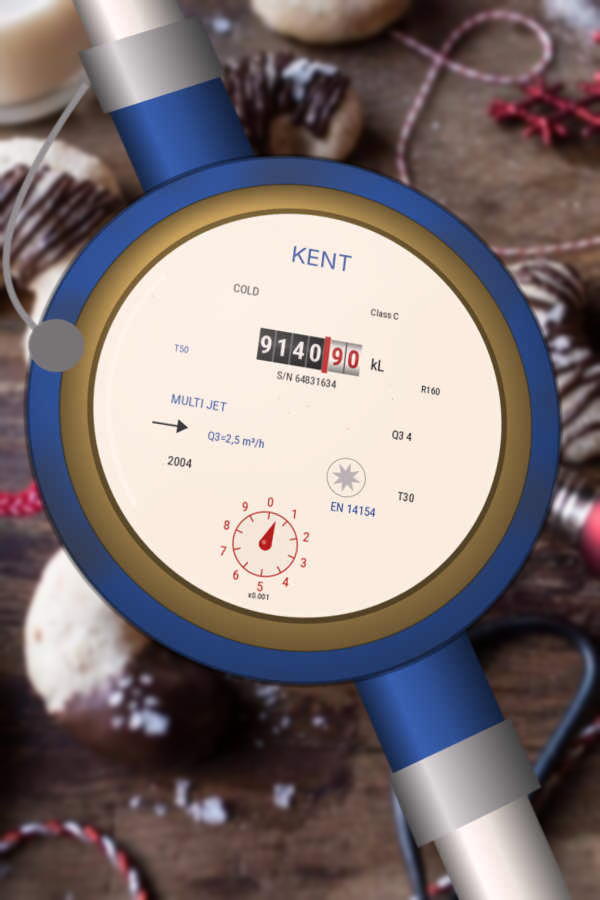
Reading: 9140.900 kL
